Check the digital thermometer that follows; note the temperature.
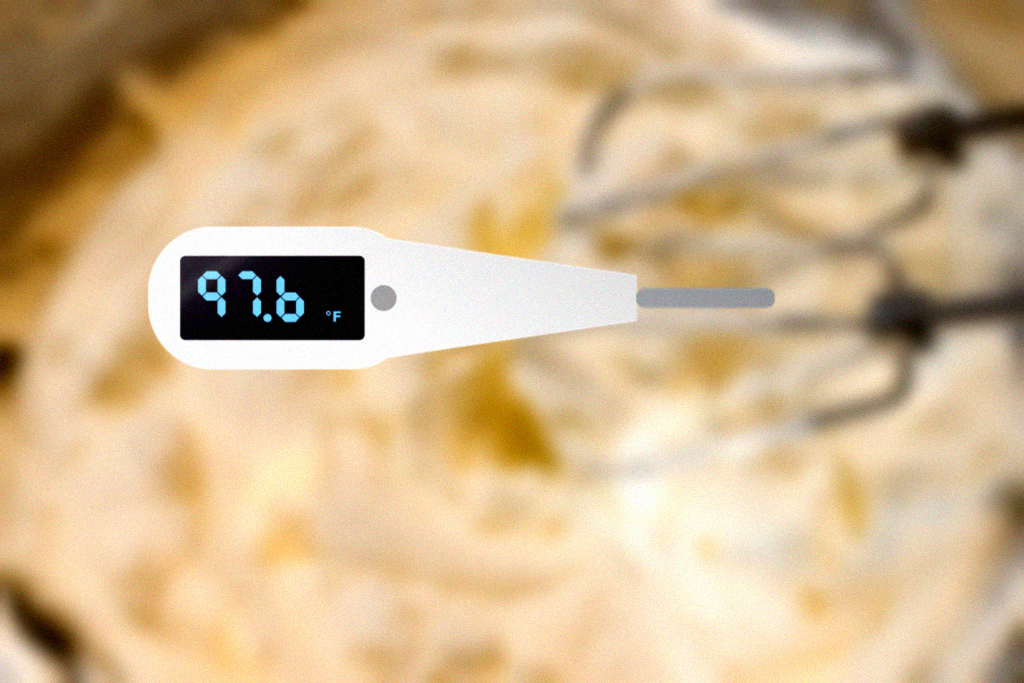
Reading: 97.6 °F
